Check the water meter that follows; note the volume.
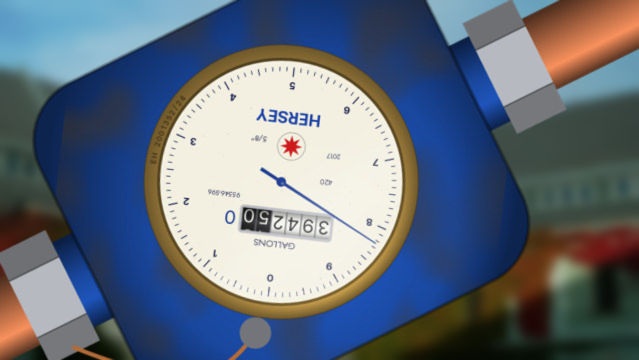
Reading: 3942498.2 gal
